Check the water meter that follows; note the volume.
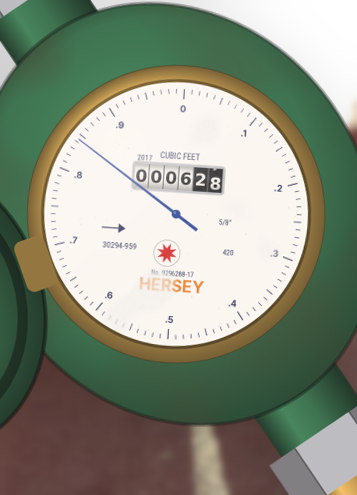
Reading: 627.84 ft³
